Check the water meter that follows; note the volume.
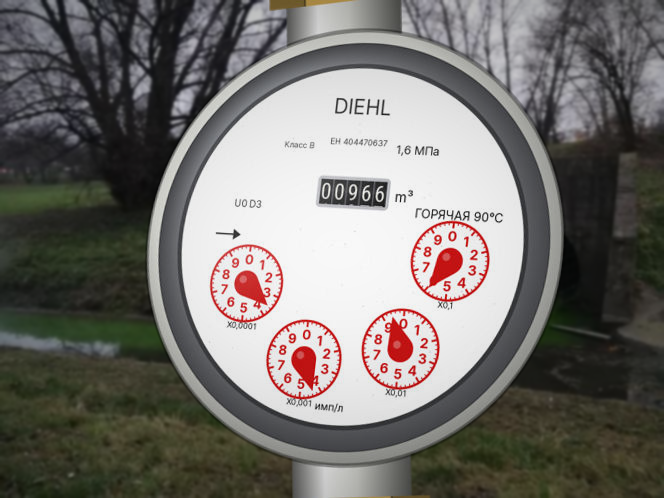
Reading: 966.5943 m³
